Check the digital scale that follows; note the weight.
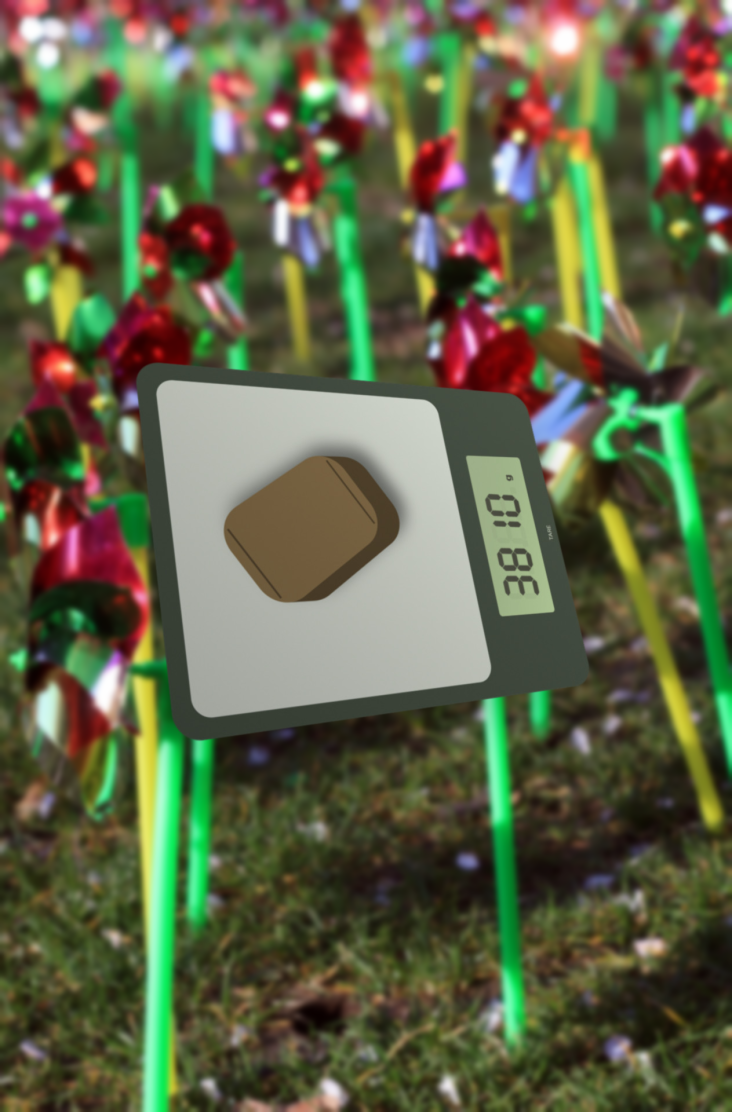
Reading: 3810 g
